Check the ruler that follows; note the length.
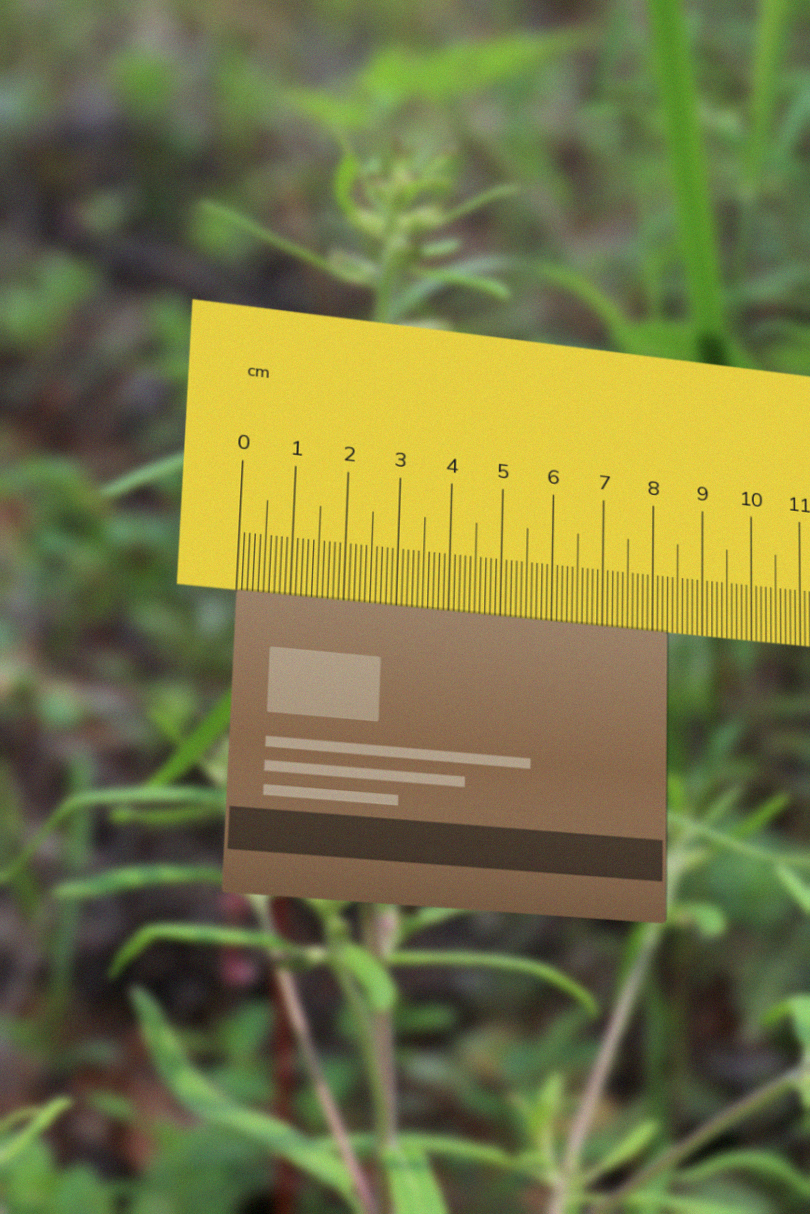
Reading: 8.3 cm
